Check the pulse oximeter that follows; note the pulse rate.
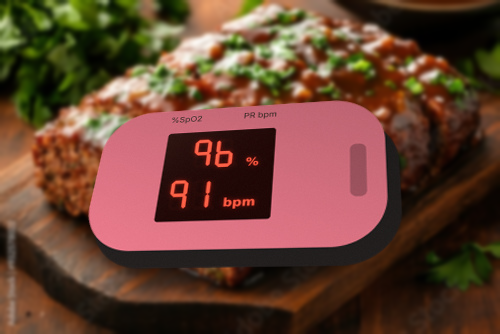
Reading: 91 bpm
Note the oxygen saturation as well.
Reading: 96 %
